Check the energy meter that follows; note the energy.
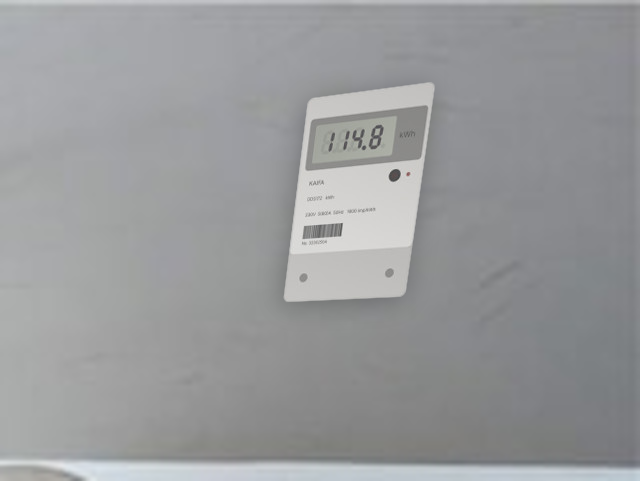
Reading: 114.8 kWh
